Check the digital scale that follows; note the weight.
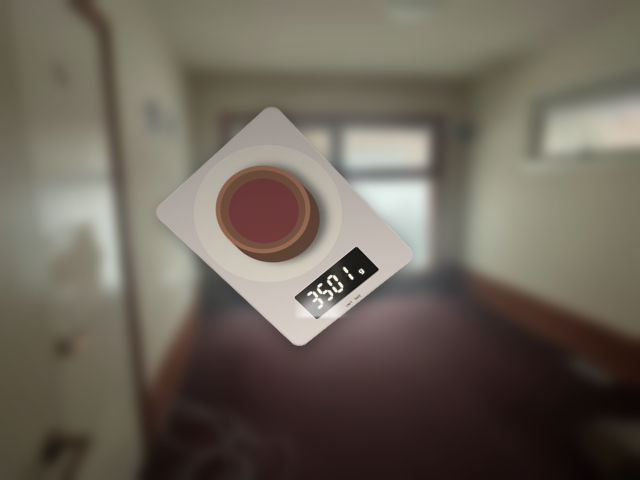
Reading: 3501 g
